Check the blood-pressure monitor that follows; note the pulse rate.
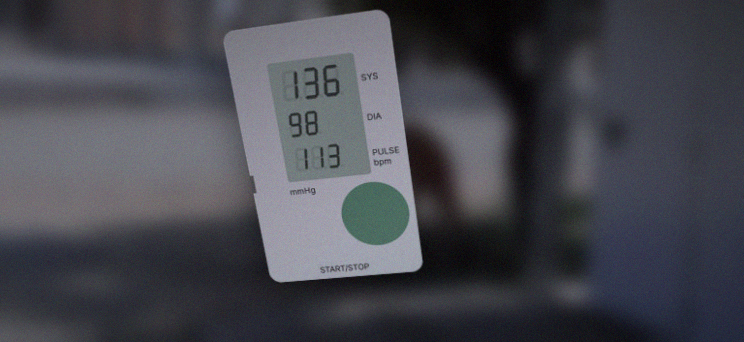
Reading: 113 bpm
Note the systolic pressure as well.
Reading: 136 mmHg
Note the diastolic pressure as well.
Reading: 98 mmHg
